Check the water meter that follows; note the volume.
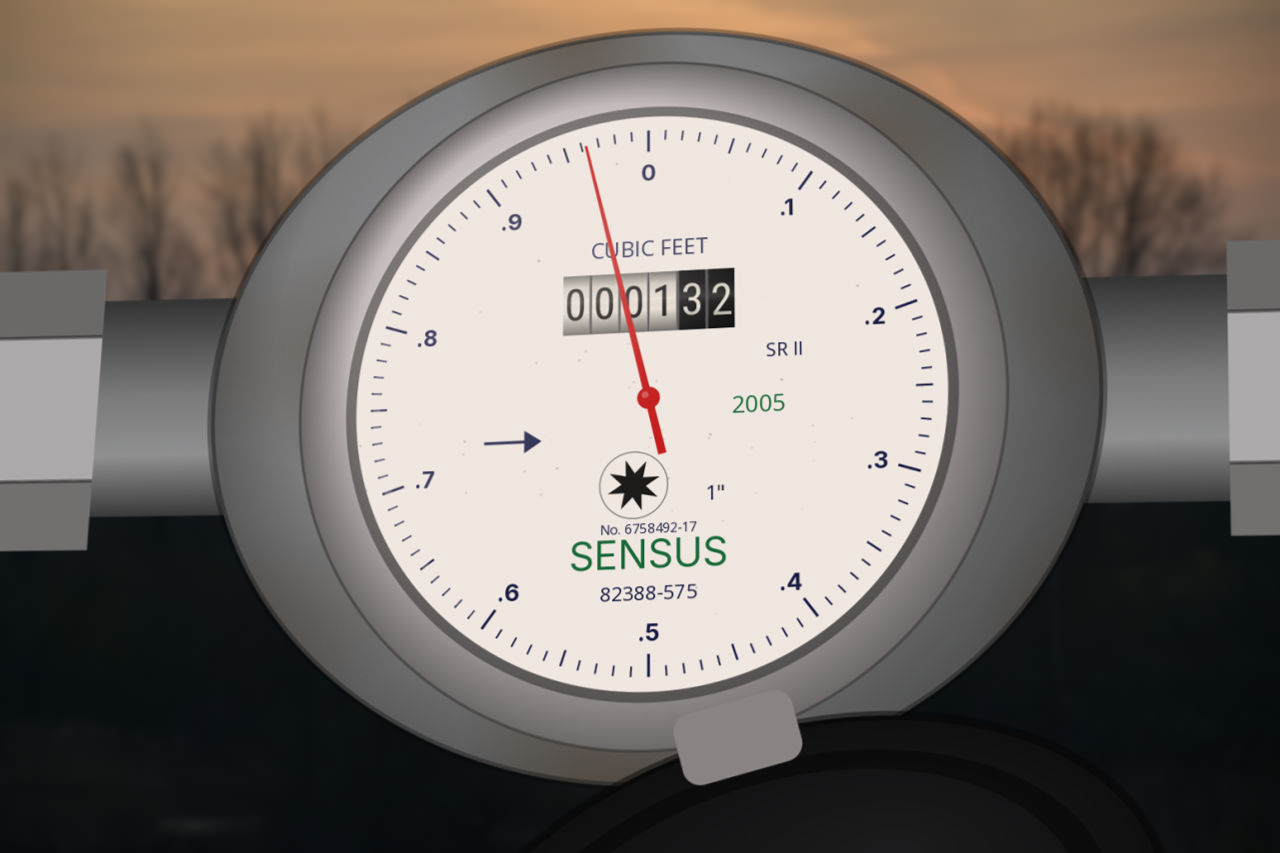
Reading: 131.96 ft³
